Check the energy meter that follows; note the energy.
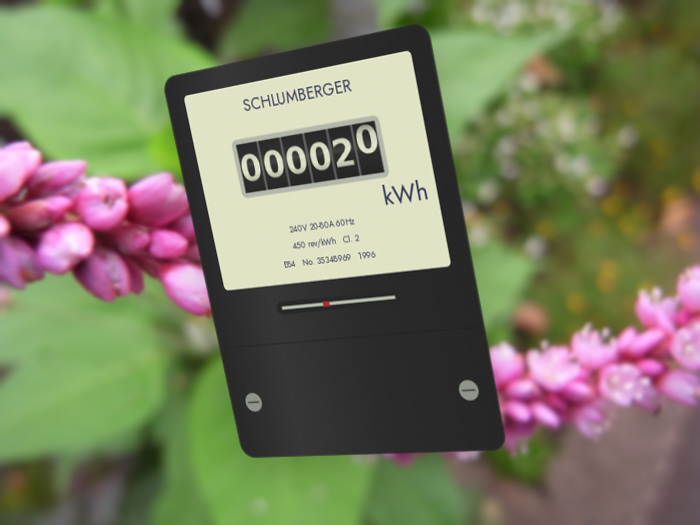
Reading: 20 kWh
